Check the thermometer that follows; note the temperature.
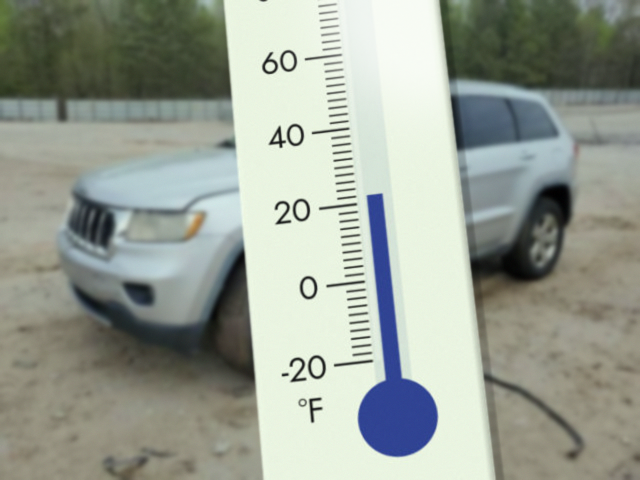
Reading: 22 °F
